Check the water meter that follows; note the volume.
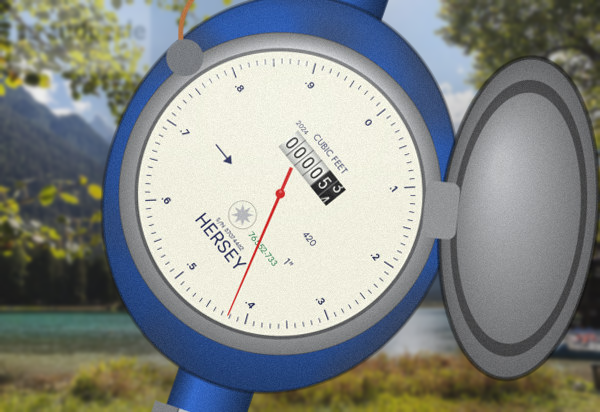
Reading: 53.42 ft³
